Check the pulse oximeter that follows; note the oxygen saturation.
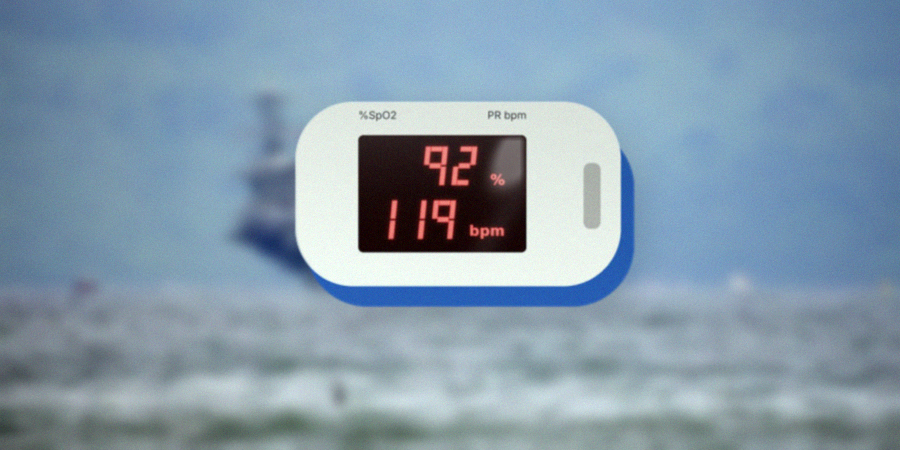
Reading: 92 %
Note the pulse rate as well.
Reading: 119 bpm
